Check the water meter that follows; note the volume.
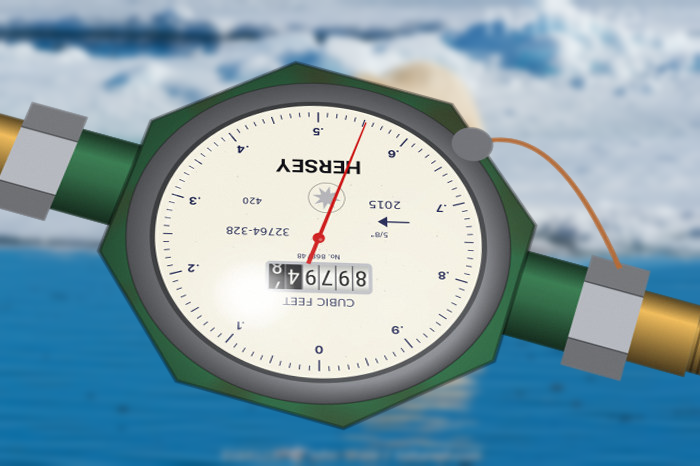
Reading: 897947.55 ft³
